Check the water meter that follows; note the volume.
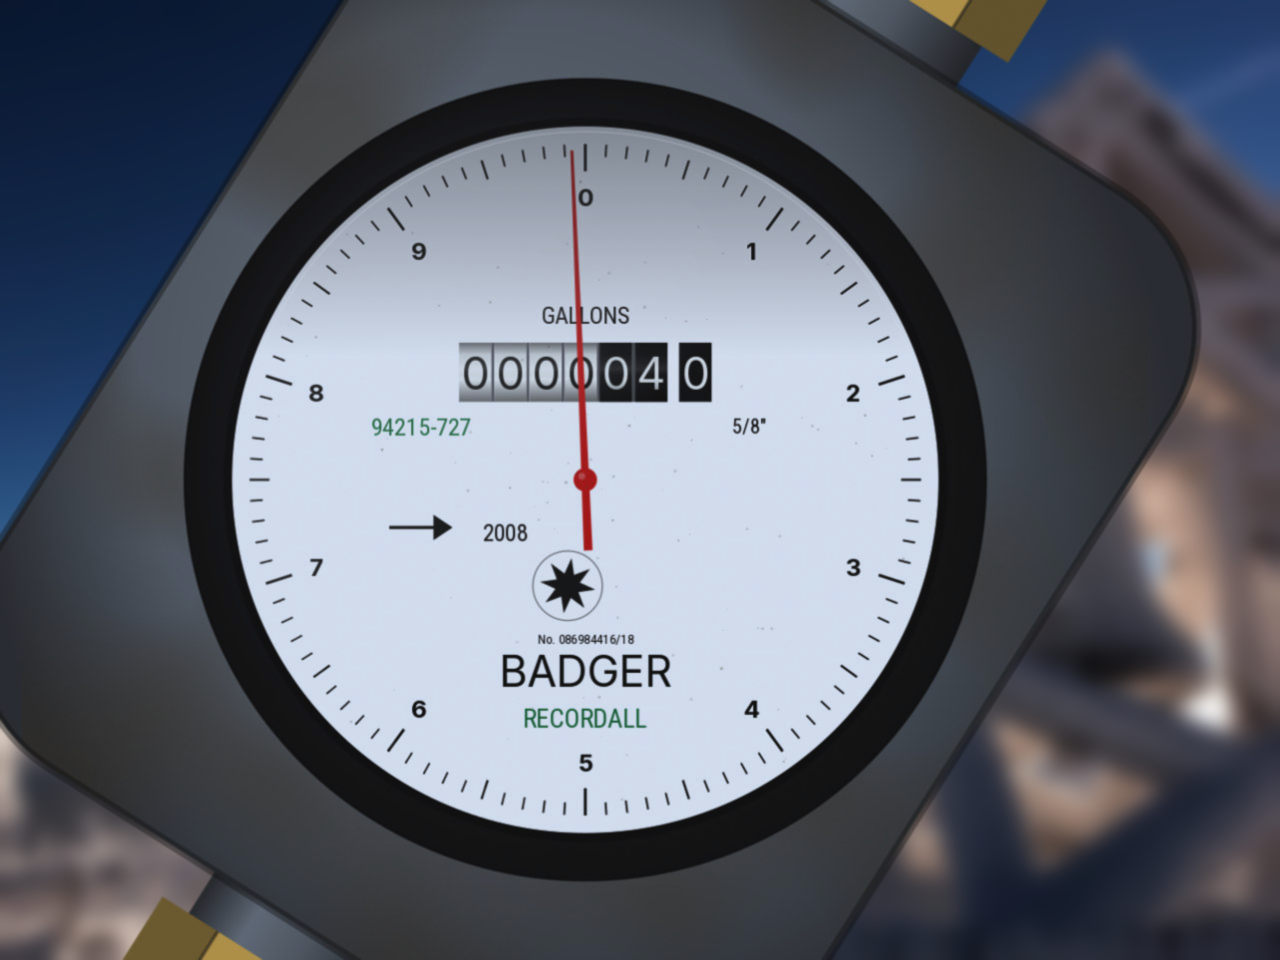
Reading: 39.9 gal
